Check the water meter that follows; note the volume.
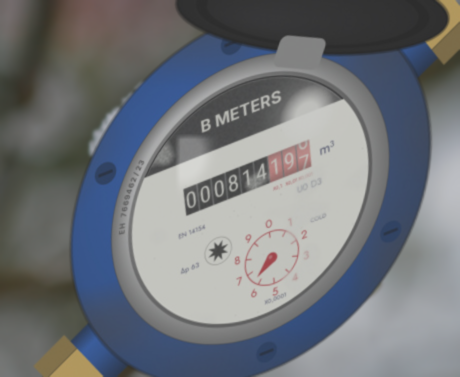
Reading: 814.1966 m³
